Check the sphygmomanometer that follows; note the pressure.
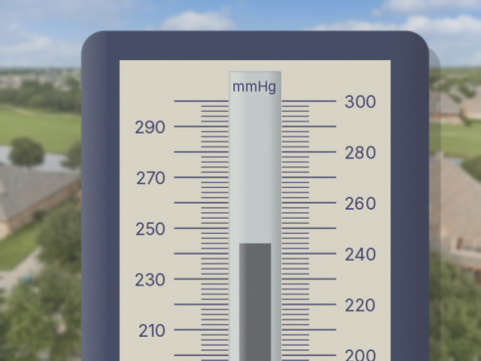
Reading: 244 mmHg
